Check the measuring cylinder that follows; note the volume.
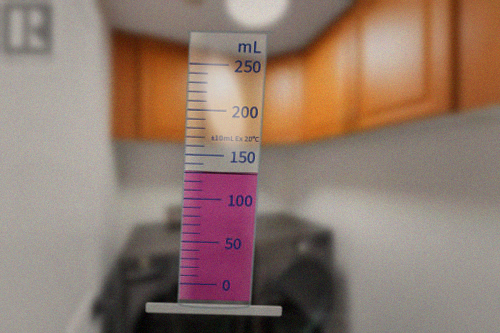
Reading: 130 mL
